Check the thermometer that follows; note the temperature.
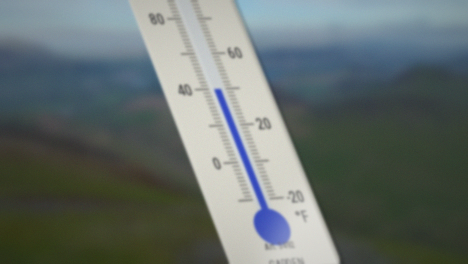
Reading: 40 °F
